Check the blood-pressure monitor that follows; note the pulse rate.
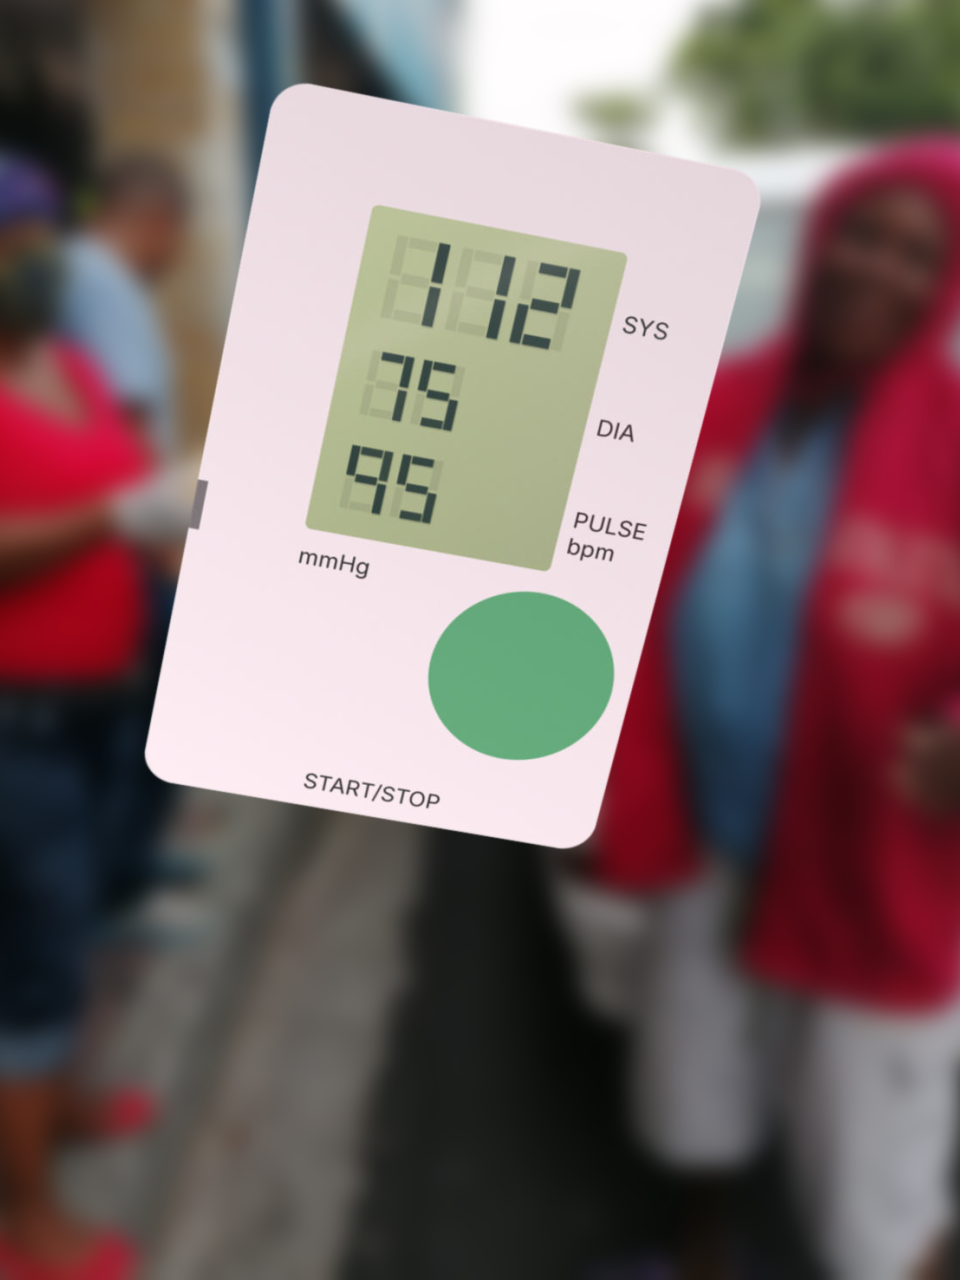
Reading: 95 bpm
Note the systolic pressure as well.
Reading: 112 mmHg
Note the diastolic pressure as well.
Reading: 75 mmHg
